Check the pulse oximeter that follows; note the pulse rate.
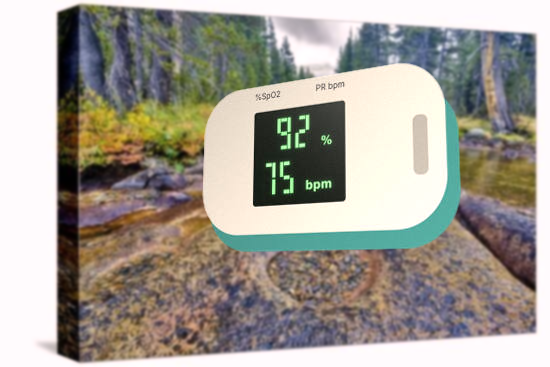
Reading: 75 bpm
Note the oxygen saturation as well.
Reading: 92 %
